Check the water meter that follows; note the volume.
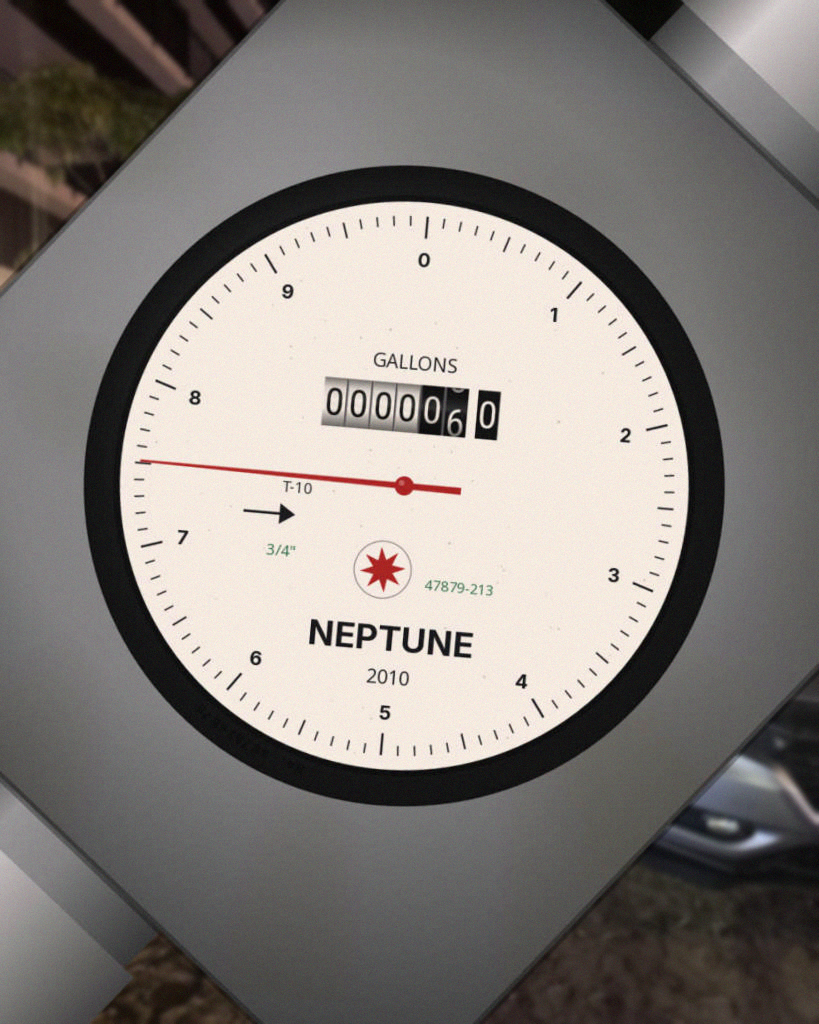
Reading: 57.5 gal
